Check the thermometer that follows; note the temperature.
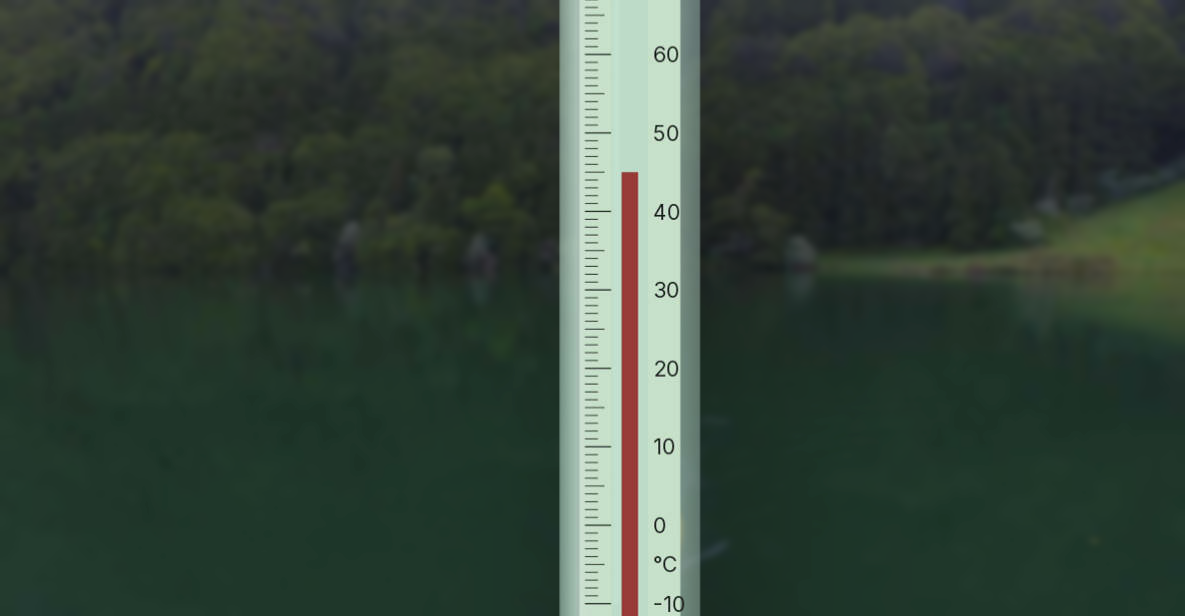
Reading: 45 °C
